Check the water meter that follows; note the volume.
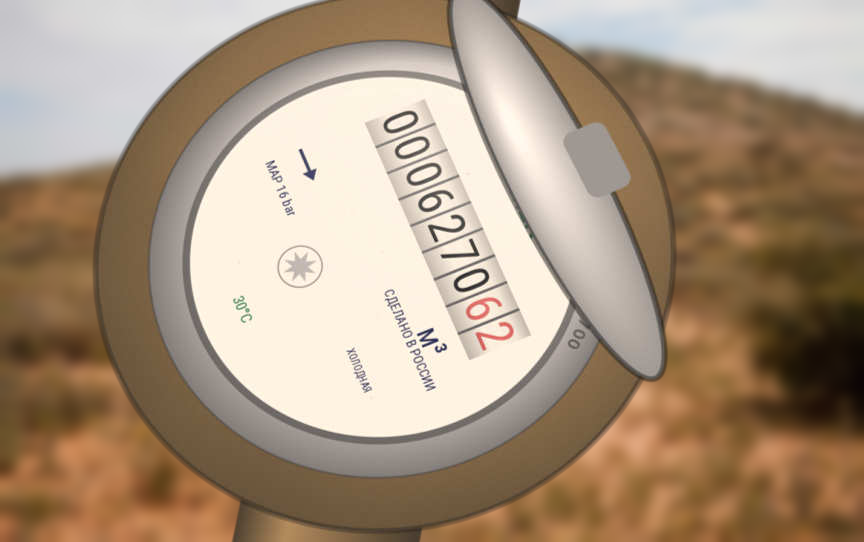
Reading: 6270.62 m³
